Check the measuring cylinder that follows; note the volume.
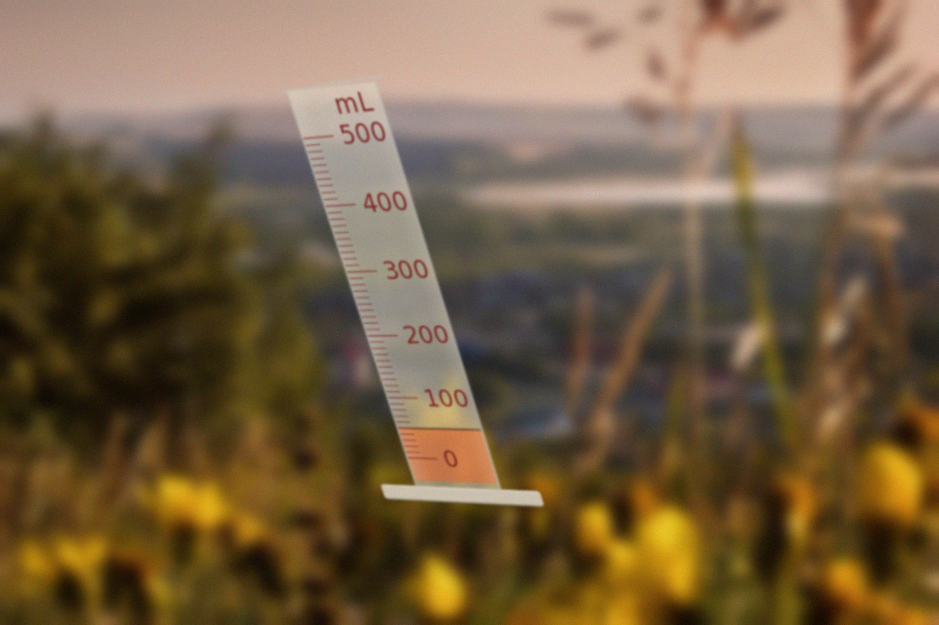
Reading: 50 mL
